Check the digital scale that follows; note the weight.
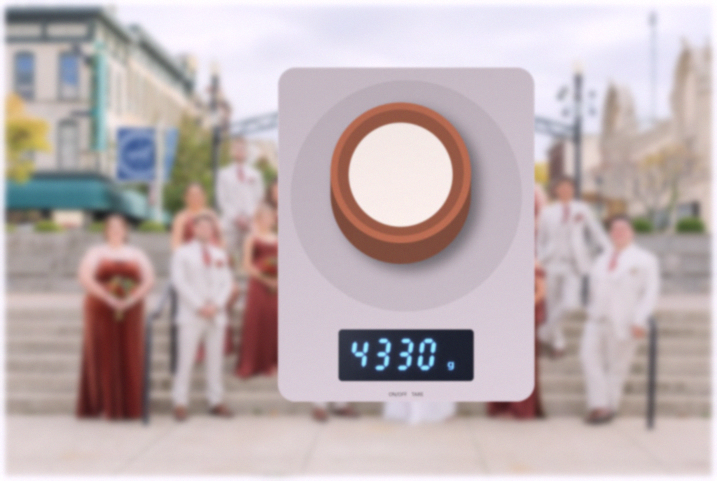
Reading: 4330 g
